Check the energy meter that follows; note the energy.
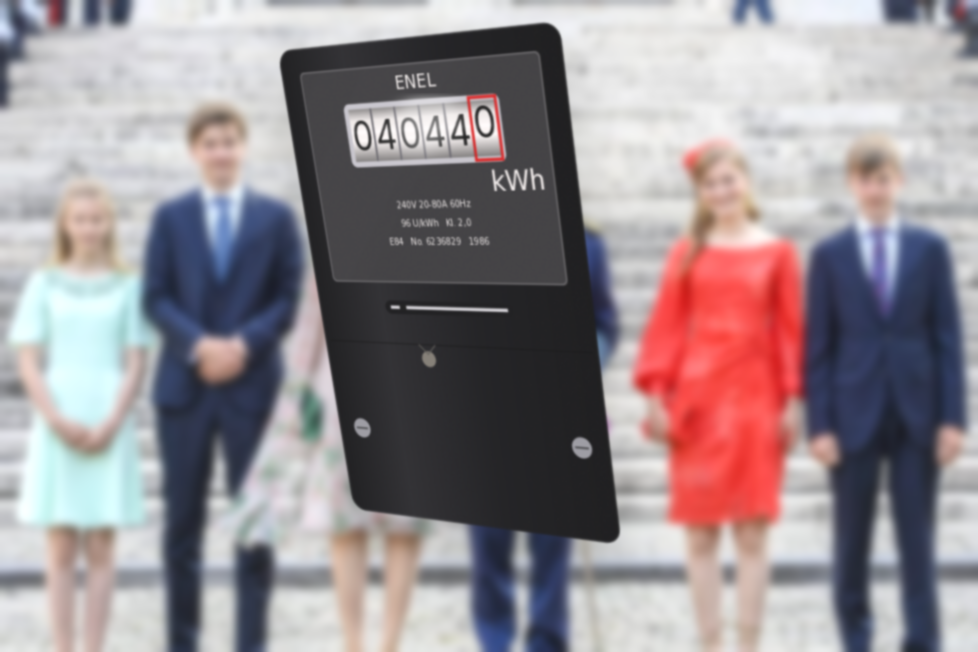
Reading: 4044.0 kWh
